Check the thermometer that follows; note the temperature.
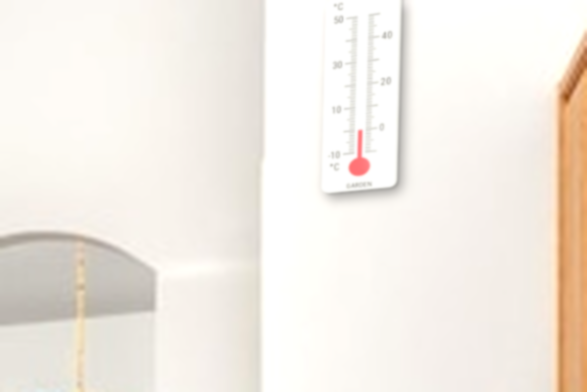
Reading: 0 °C
